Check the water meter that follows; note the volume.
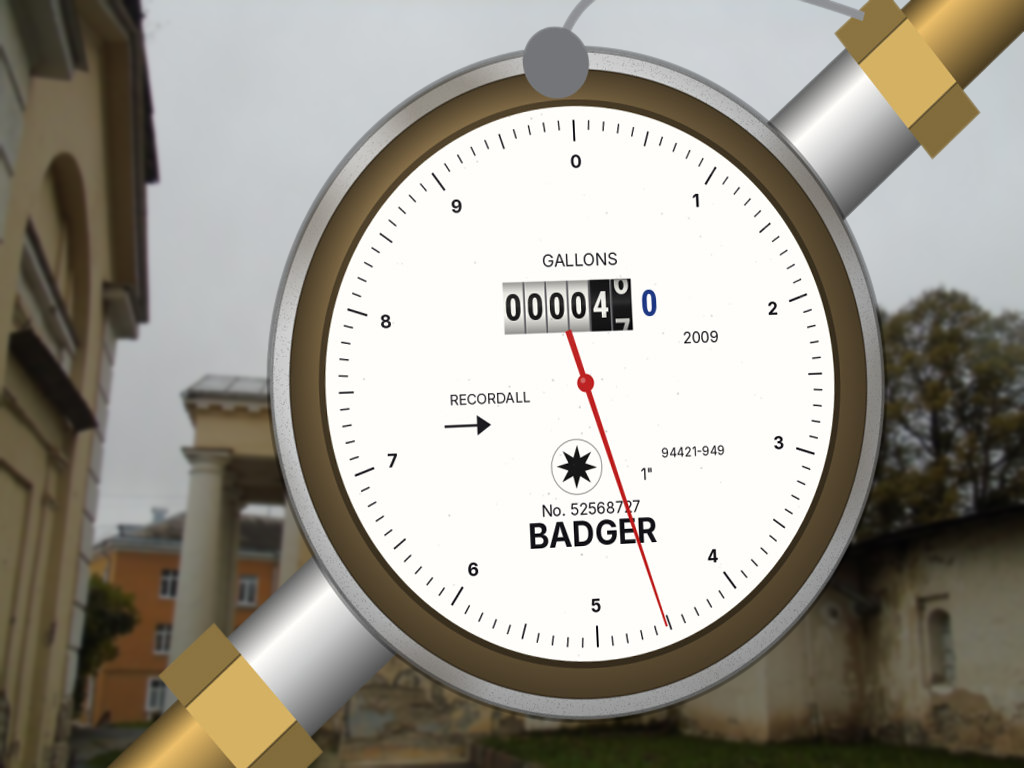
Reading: 464.5 gal
